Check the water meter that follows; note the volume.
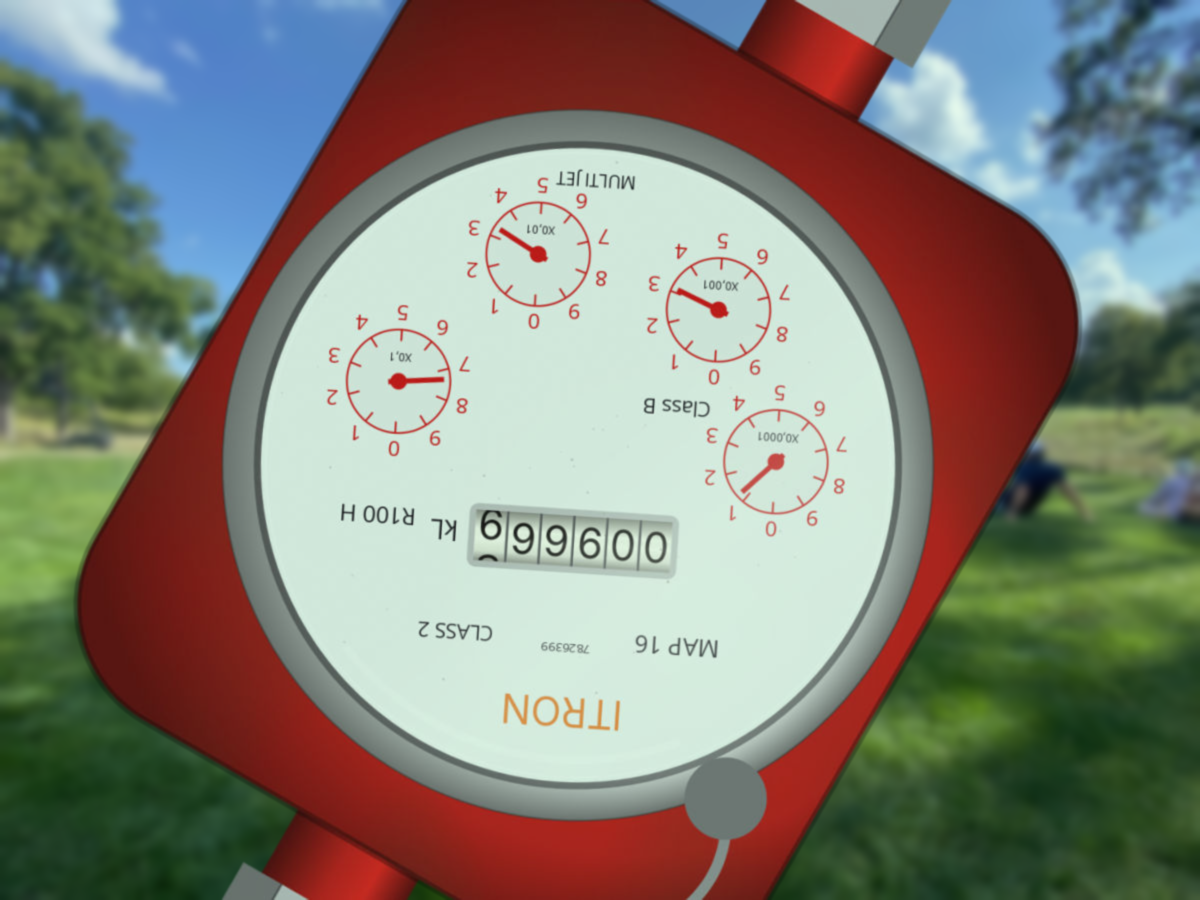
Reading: 9668.7331 kL
